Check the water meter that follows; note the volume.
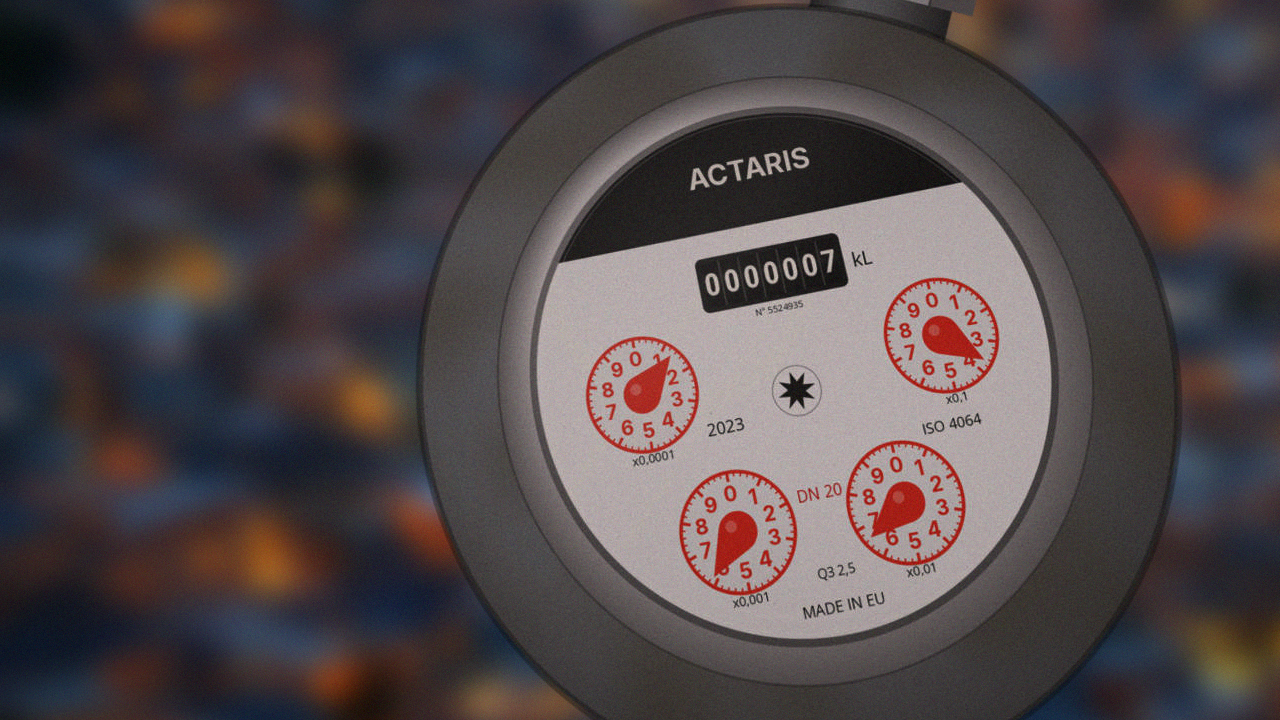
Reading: 7.3661 kL
